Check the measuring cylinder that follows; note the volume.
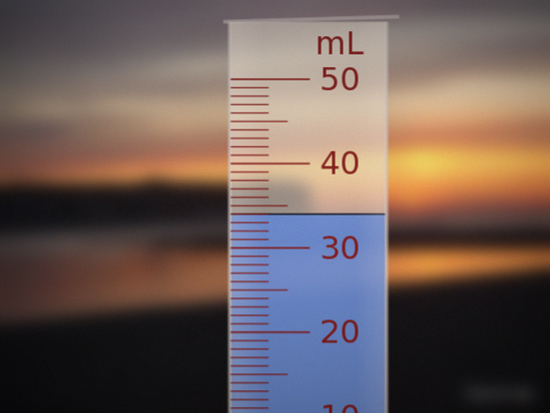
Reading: 34 mL
